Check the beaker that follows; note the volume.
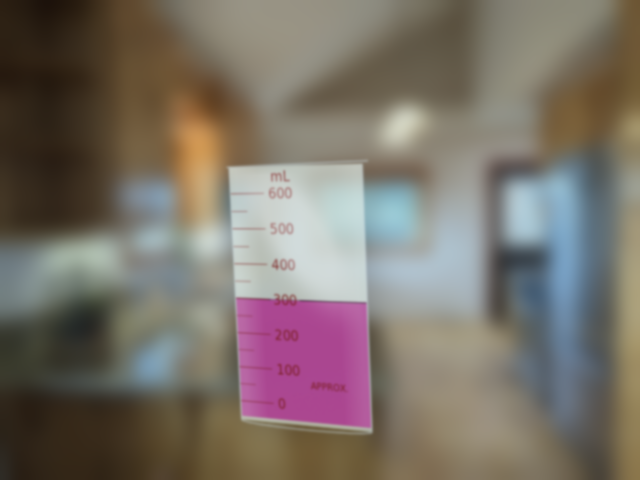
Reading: 300 mL
